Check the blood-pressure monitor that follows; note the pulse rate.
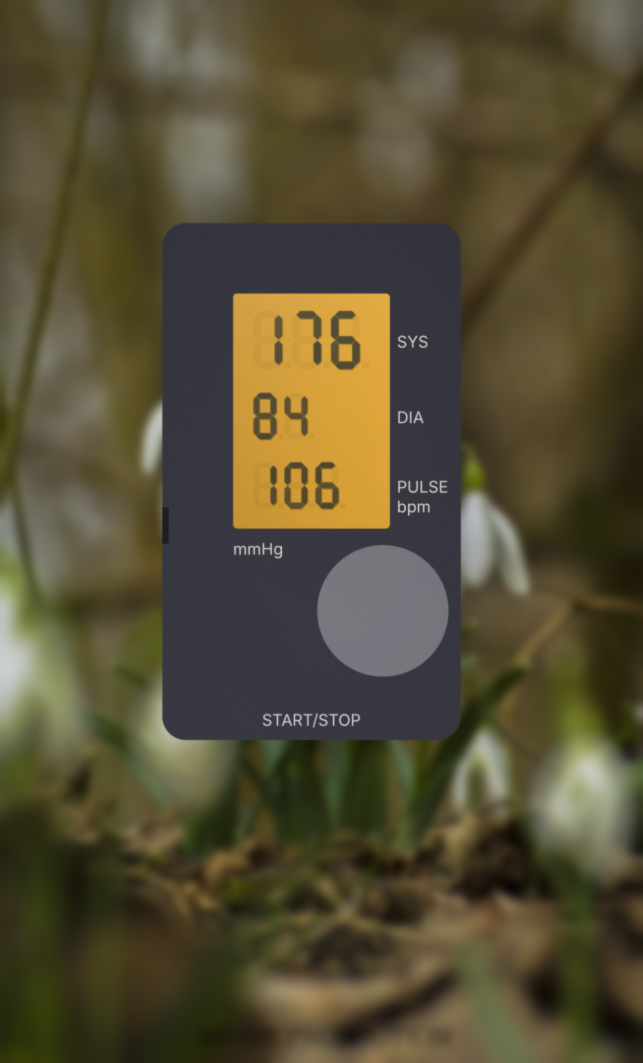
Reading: 106 bpm
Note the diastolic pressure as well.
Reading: 84 mmHg
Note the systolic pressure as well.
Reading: 176 mmHg
